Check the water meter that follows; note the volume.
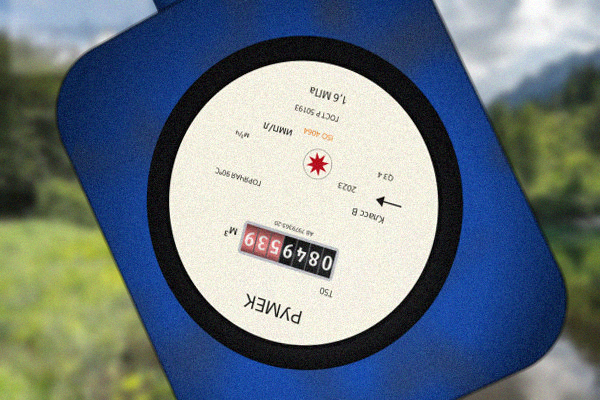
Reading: 849.539 m³
